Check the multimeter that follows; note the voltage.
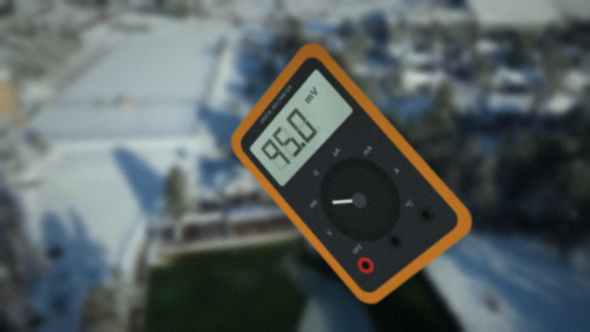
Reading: 95.0 mV
